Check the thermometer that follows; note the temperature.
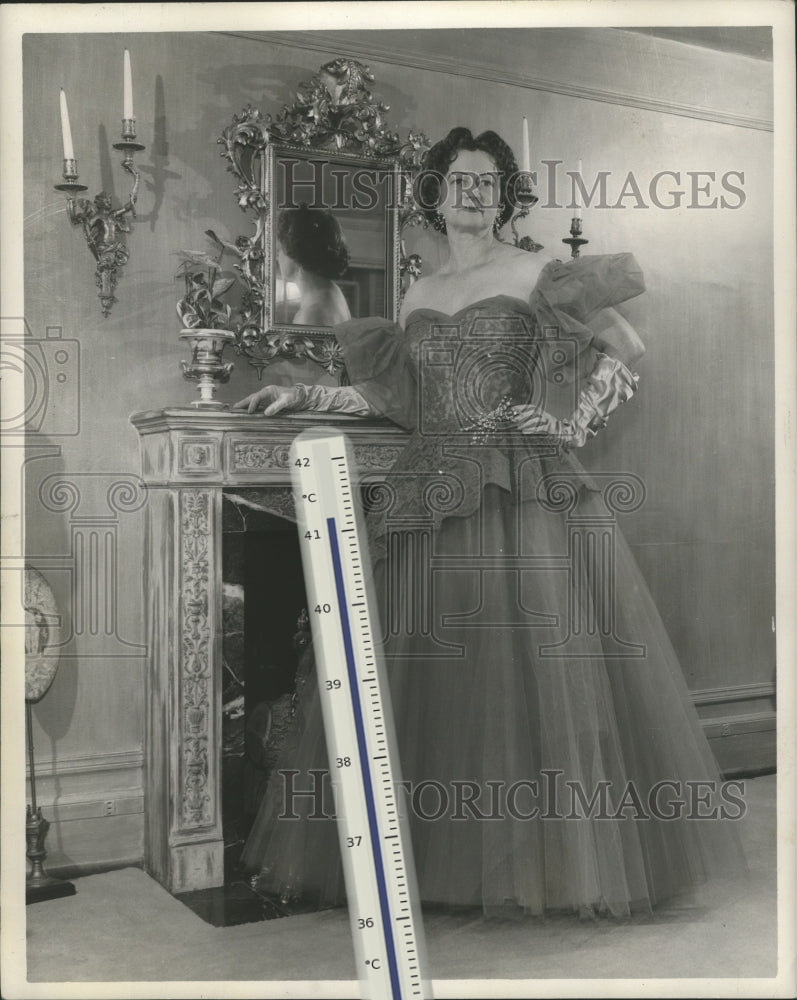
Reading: 41.2 °C
